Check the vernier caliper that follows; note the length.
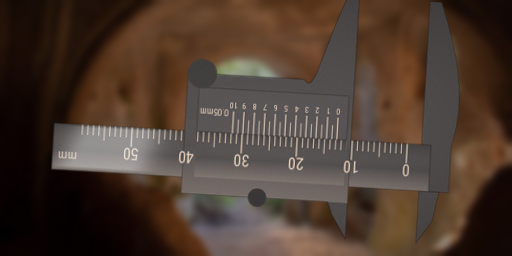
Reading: 12.8 mm
